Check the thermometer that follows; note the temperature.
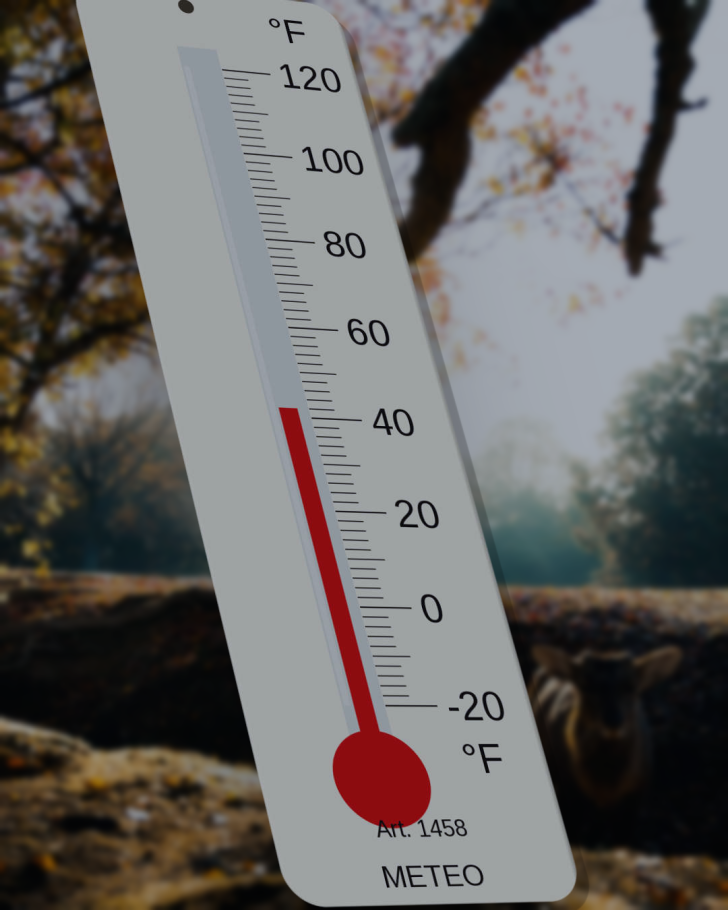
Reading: 42 °F
